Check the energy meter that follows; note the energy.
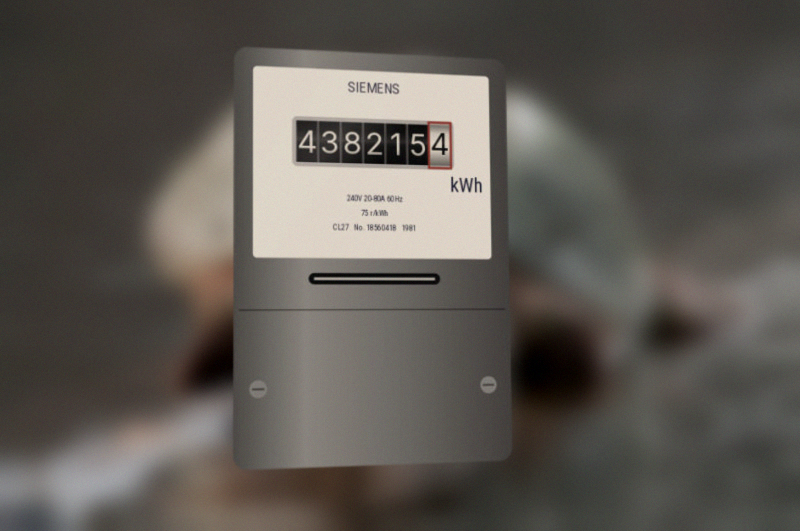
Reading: 438215.4 kWh
